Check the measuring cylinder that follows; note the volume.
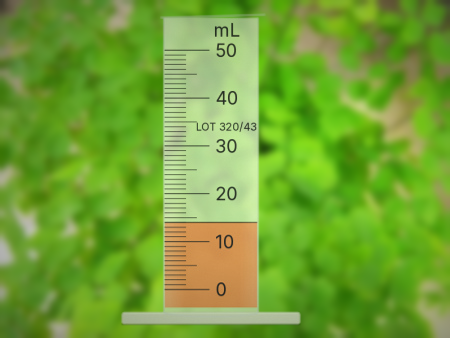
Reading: 14 mL
